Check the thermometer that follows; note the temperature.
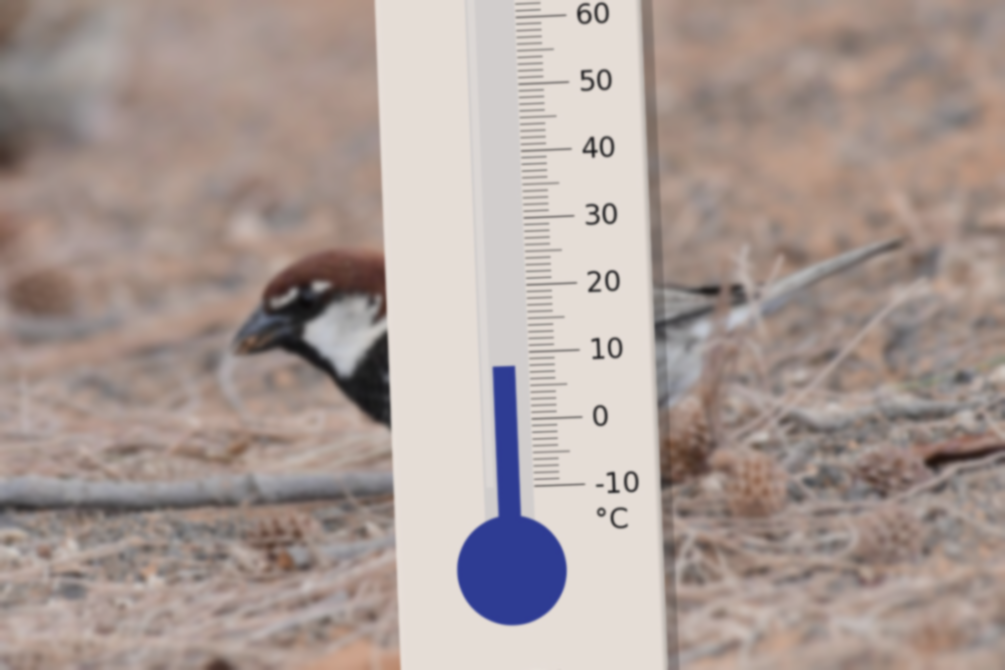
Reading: 8 °C
